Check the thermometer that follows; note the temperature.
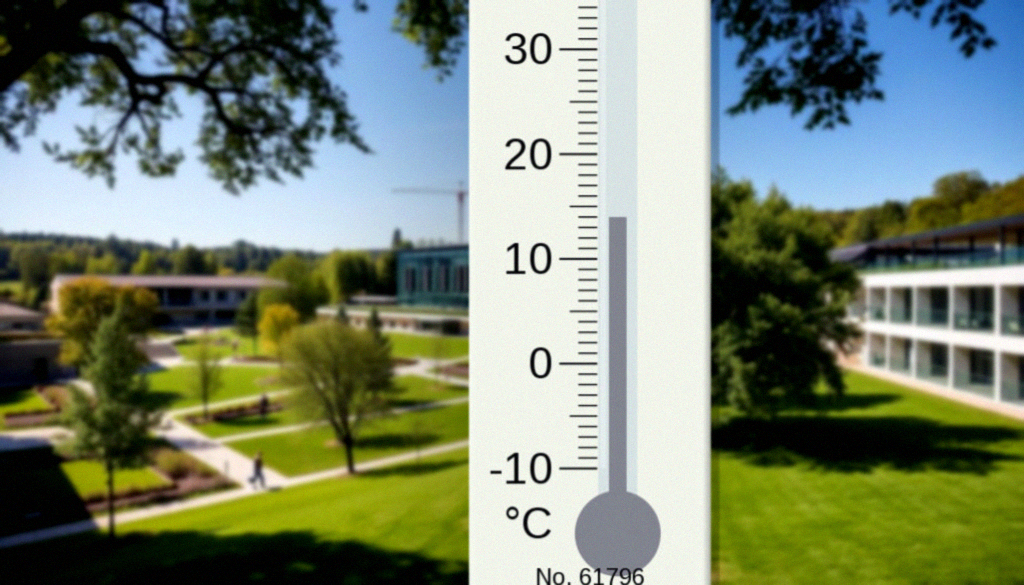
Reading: 14 °C
